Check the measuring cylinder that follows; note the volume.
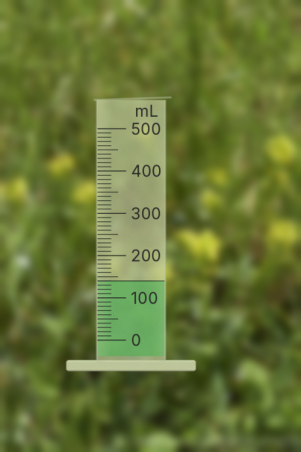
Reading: 140 mL
